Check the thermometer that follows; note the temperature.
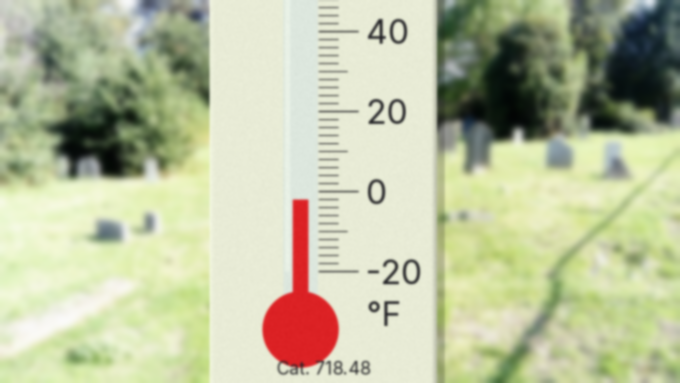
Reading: -2 °F
